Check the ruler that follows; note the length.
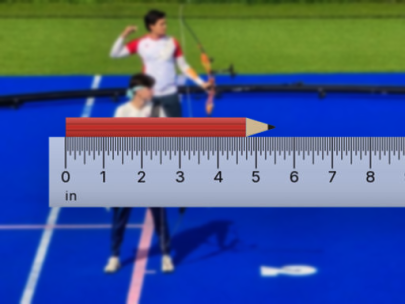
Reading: 5.5 in
